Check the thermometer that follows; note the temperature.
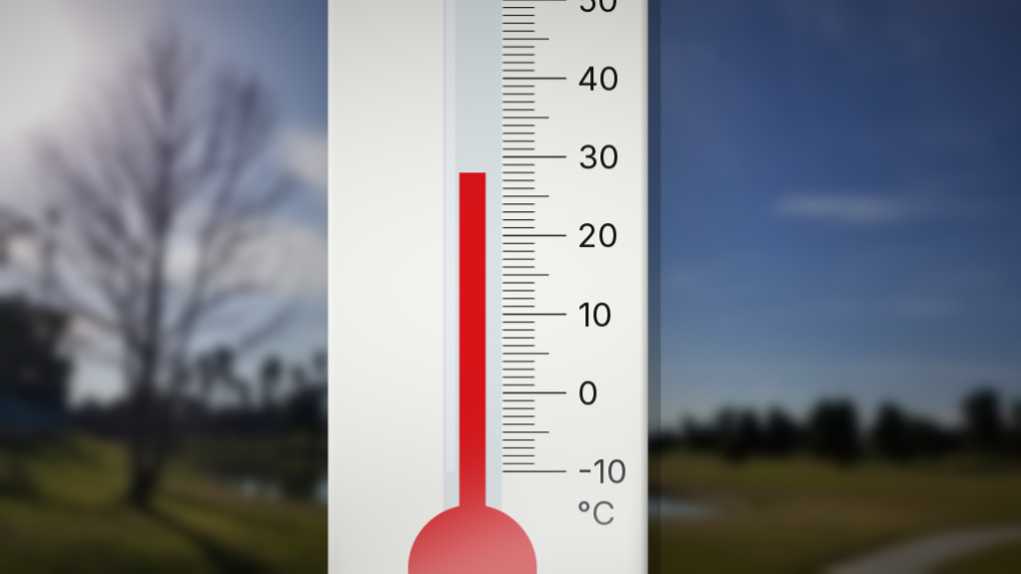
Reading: 28 °C
